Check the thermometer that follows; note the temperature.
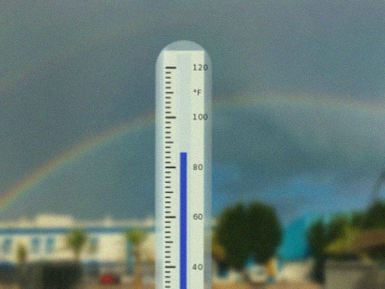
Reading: 86 °F
